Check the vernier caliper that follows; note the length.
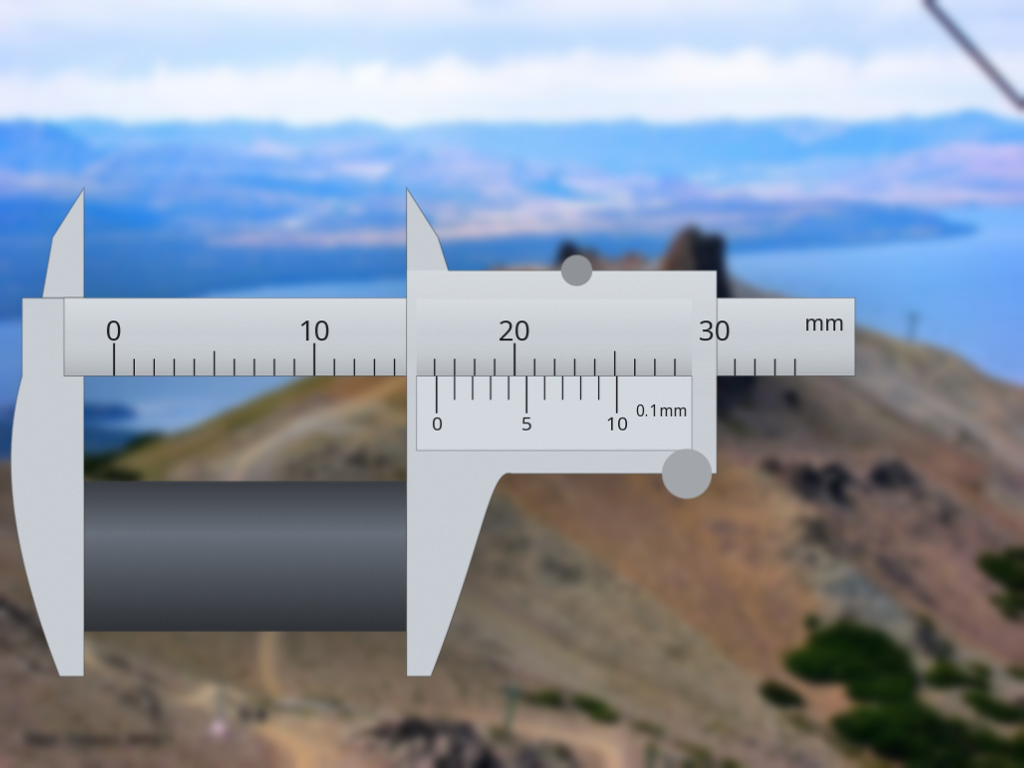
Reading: 16.1 mm
